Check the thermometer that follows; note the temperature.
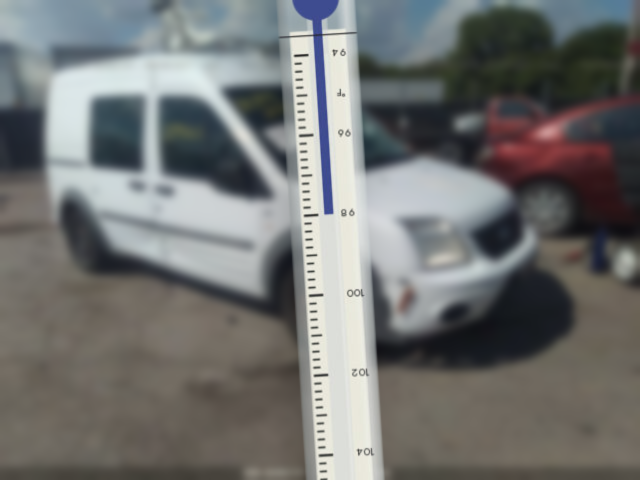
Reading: 98 °F
